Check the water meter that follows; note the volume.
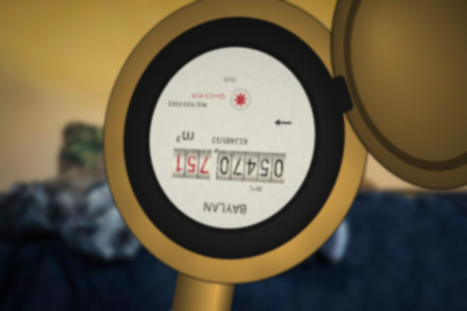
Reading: 5470.751 m³
